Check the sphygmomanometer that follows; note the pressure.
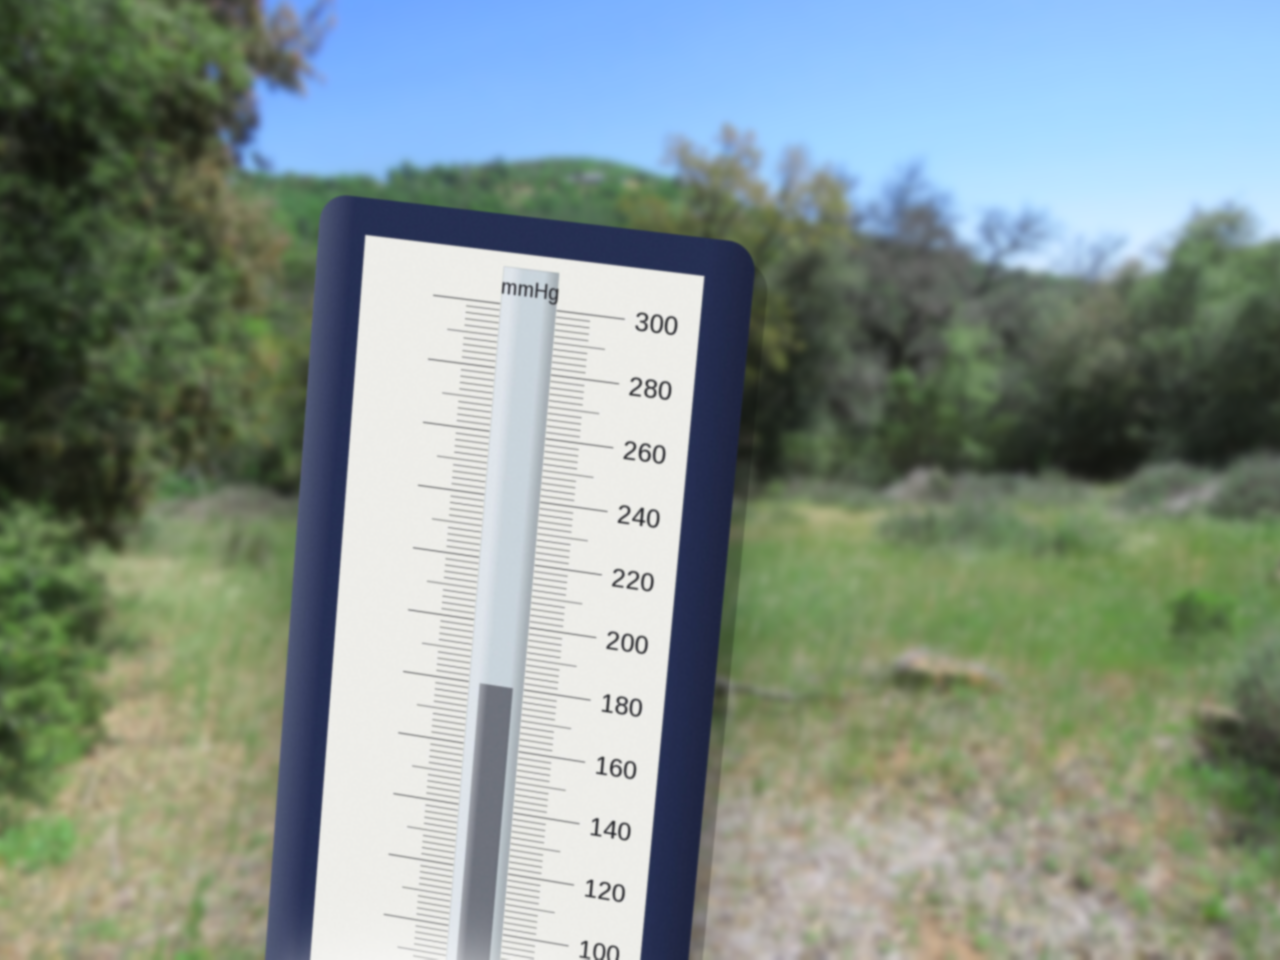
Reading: 180 mmHg
